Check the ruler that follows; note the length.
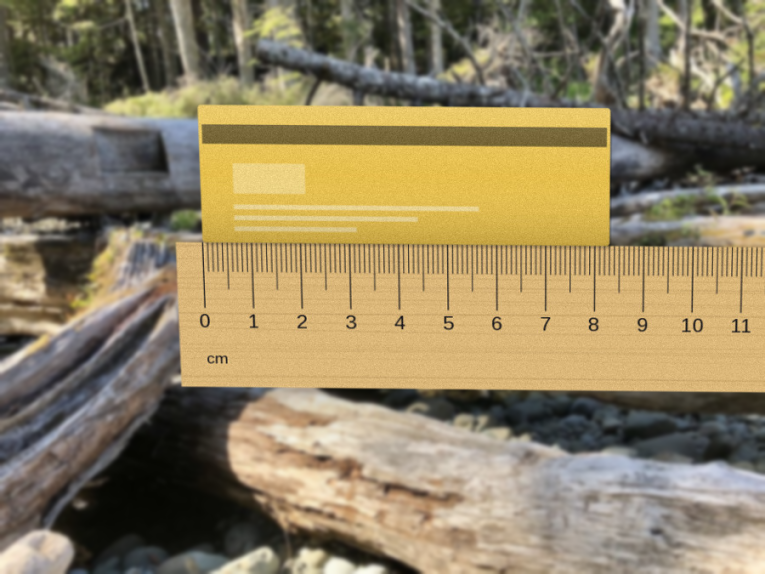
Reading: 8.3 cm
